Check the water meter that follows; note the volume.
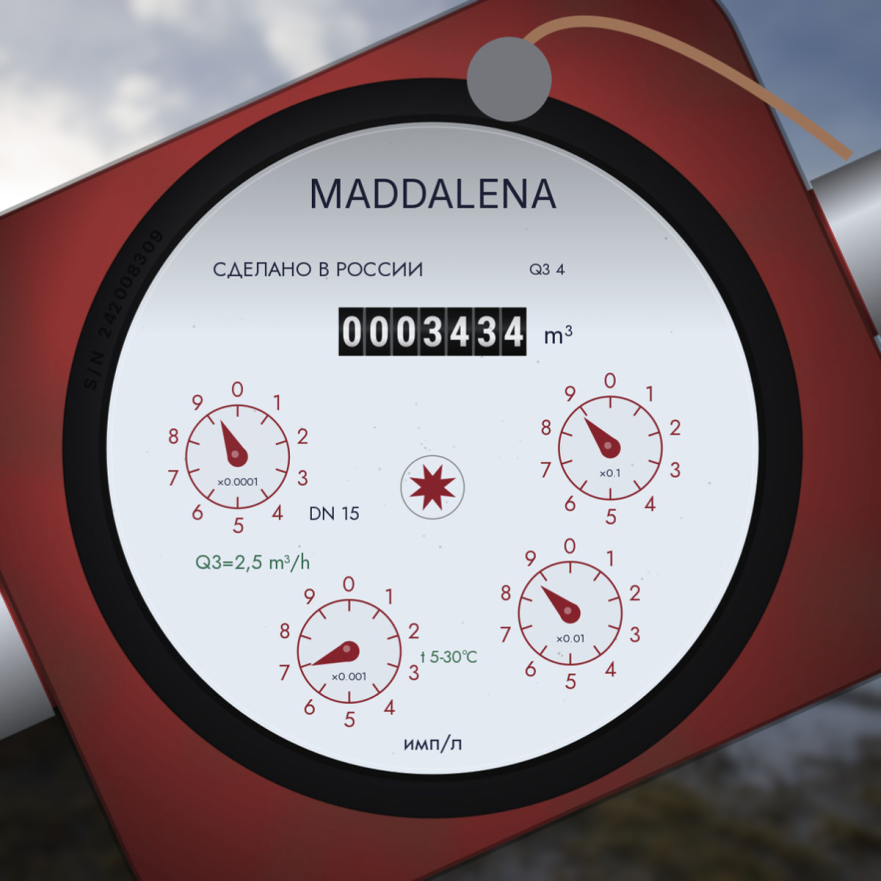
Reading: 3434.8869 m³
